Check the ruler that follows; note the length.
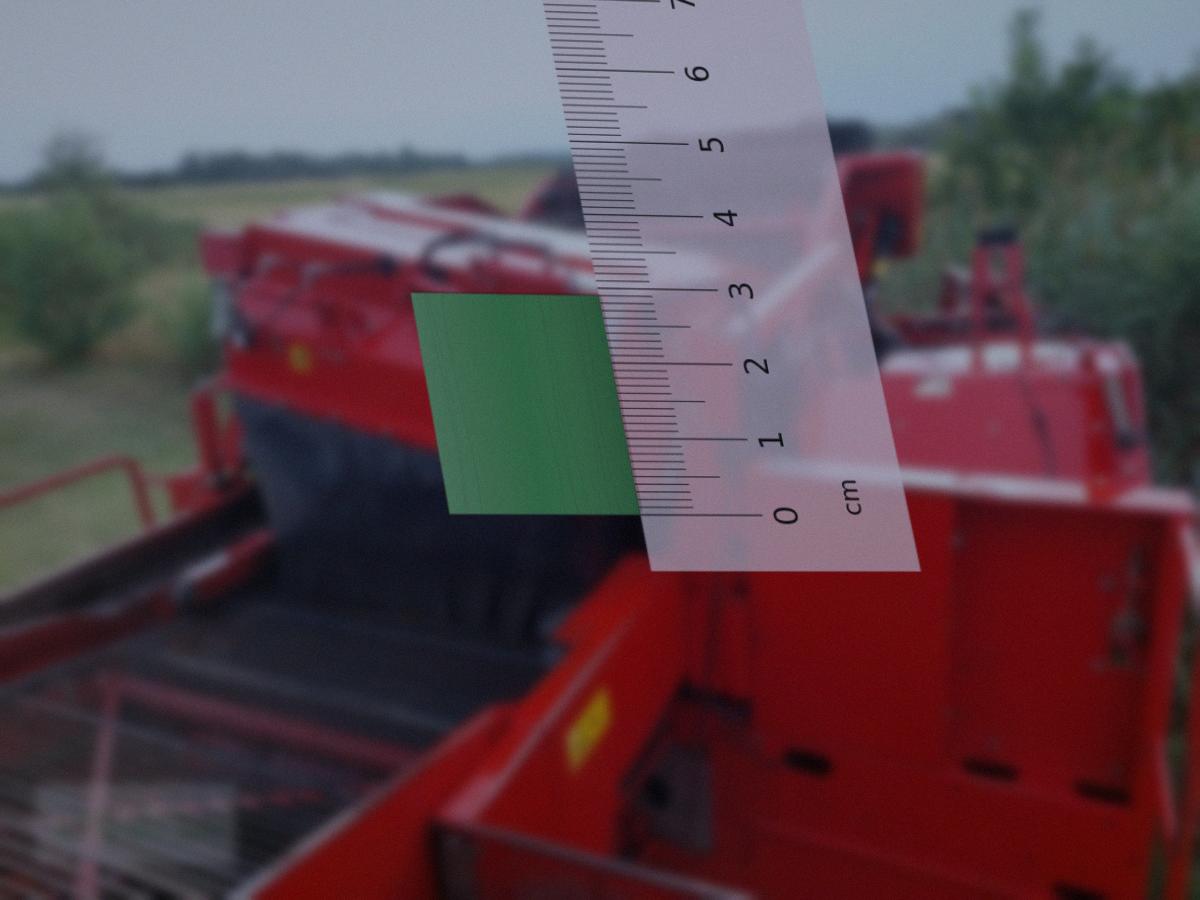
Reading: 2.9 cm
